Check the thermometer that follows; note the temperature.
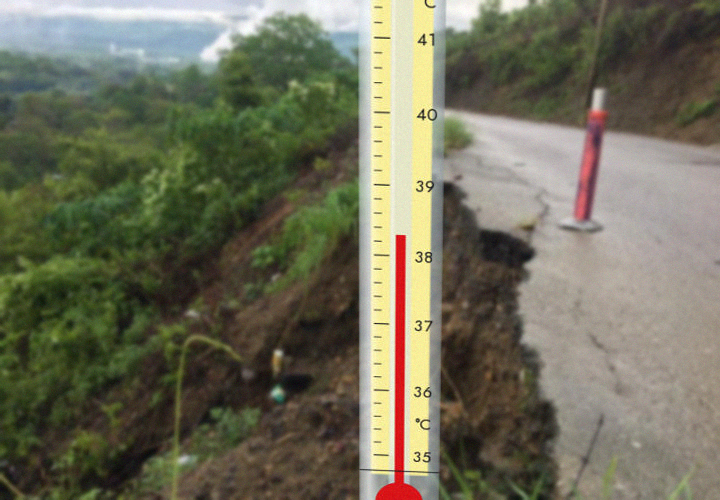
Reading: 38.3 °C
